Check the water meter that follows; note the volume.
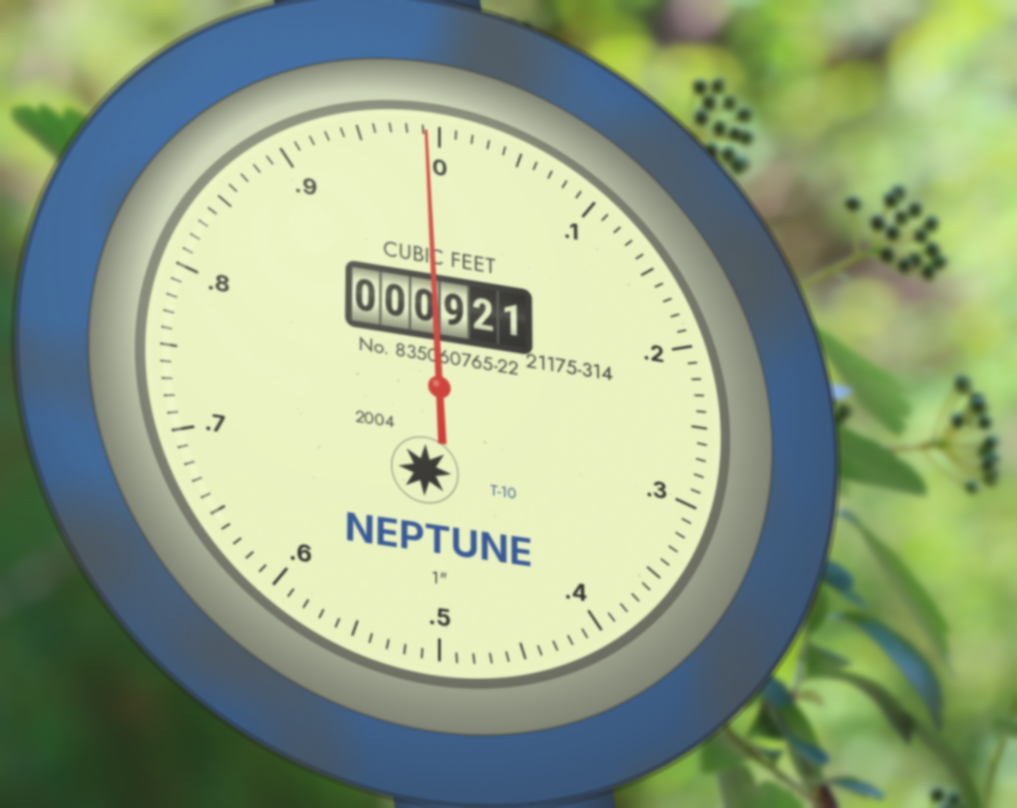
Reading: 920.99 ft³
